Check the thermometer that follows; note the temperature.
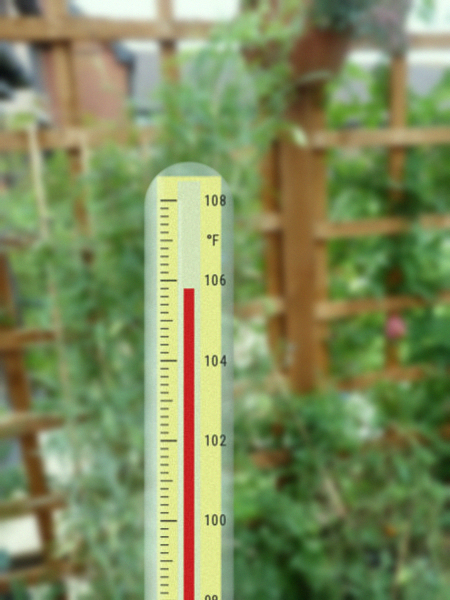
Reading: 105.8 °F
